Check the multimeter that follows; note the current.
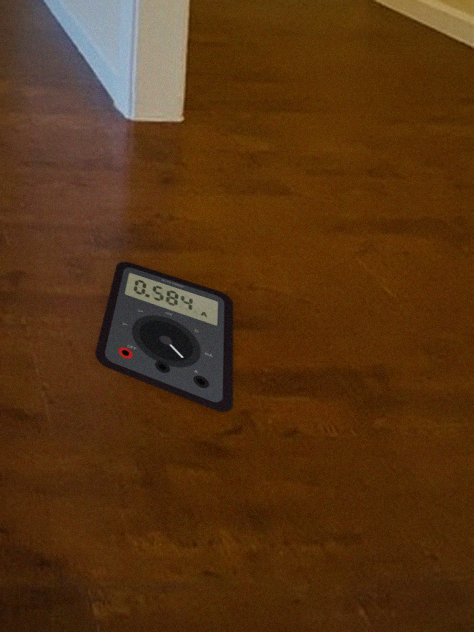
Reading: 0.584 A
